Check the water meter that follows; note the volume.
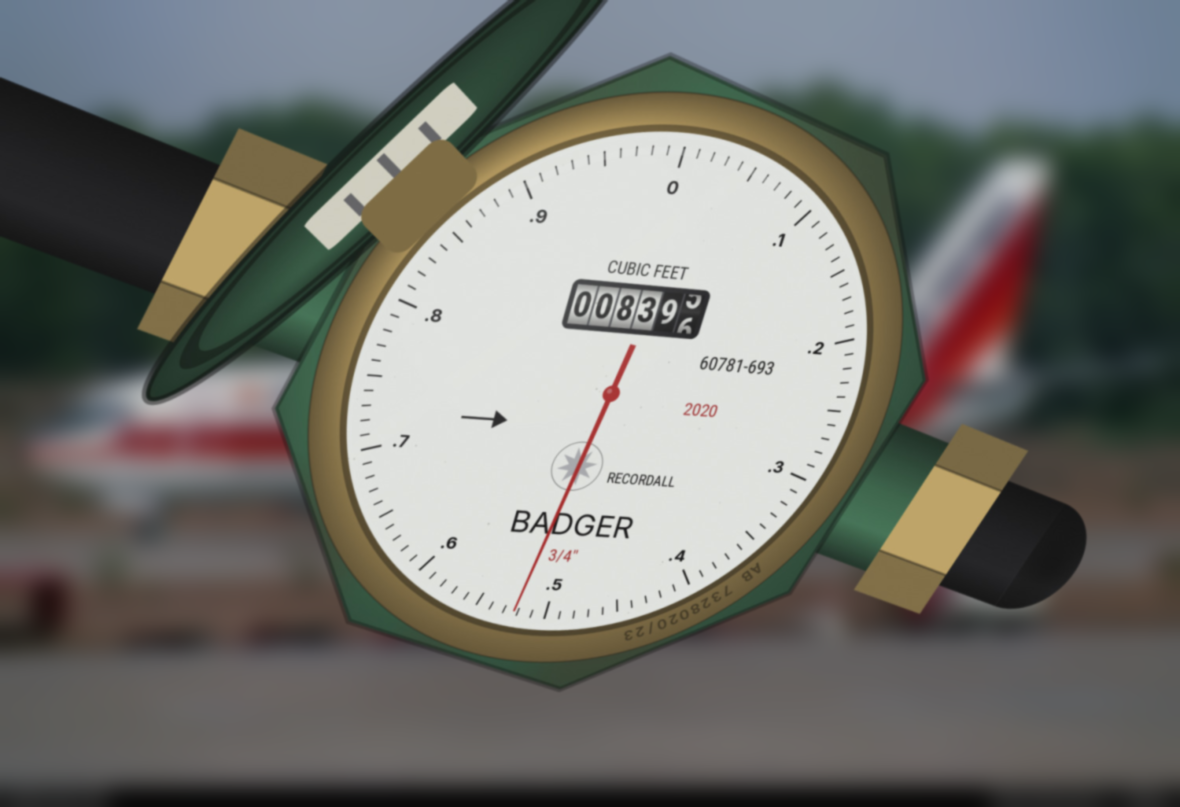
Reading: 8395.52 ft³
